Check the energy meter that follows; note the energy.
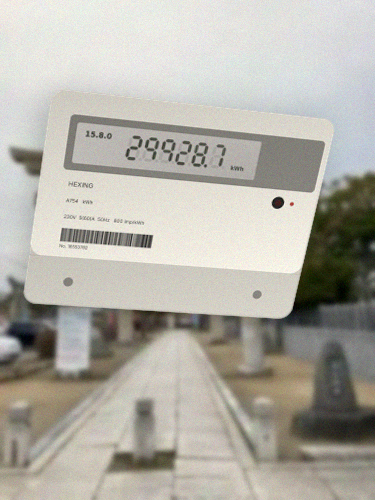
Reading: 29928.7 kWh
